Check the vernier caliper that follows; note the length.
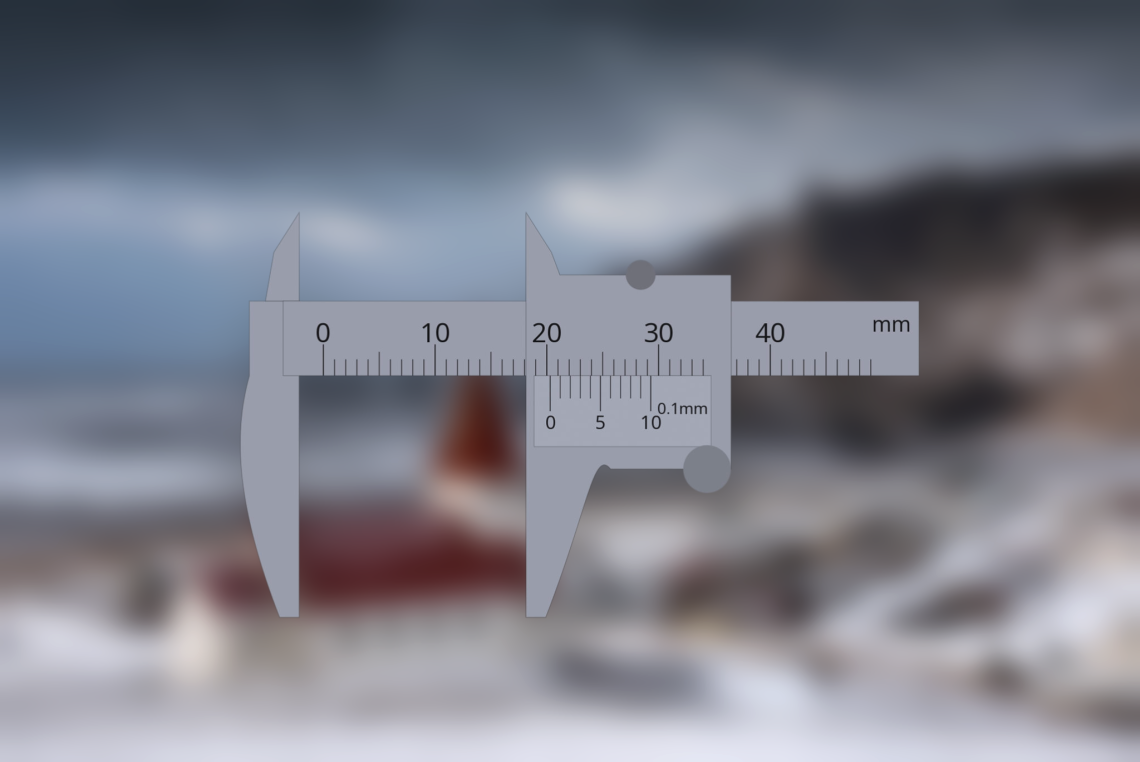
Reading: 20.3 mm
